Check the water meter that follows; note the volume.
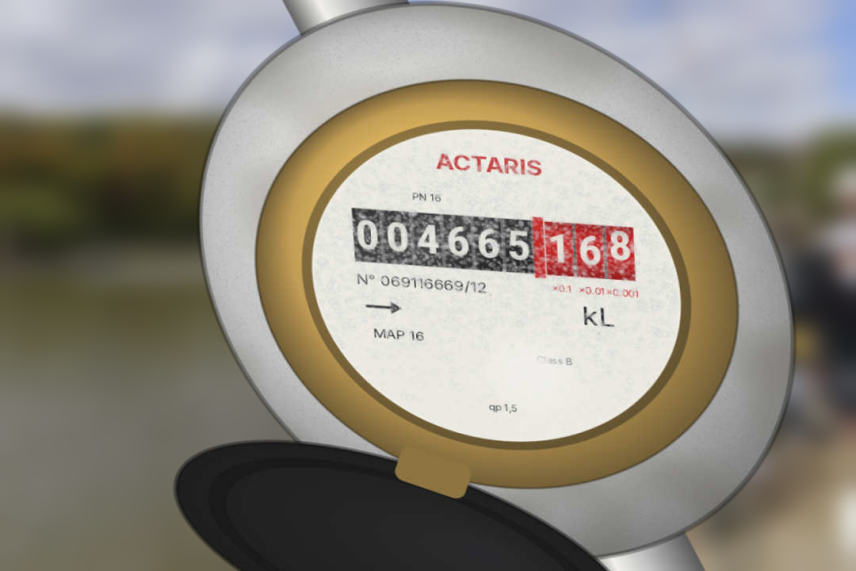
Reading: 4665.168 kL
